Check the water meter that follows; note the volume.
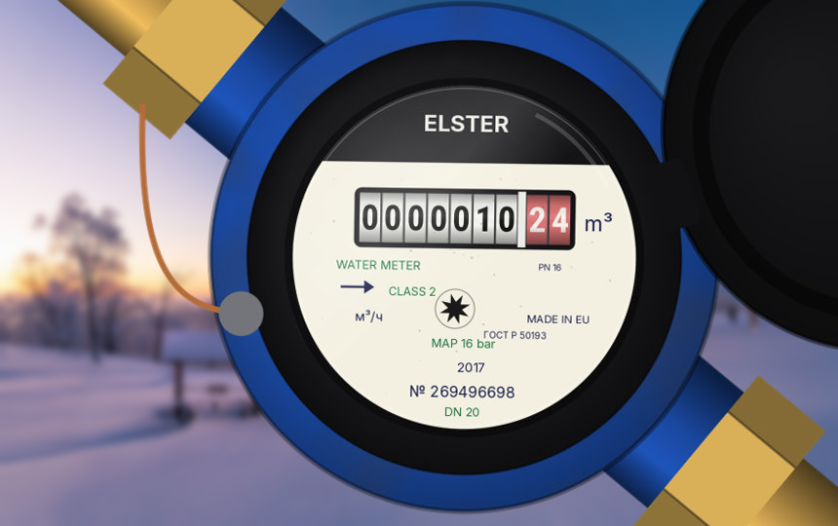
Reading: 10.24 m³
